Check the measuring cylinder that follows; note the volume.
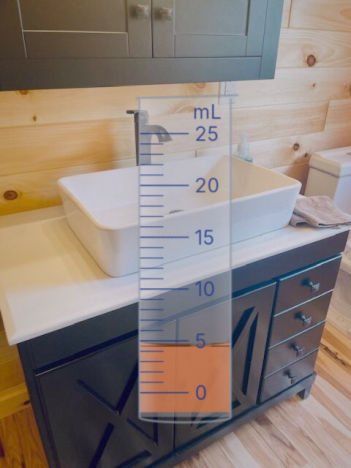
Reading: 4.5 mL
